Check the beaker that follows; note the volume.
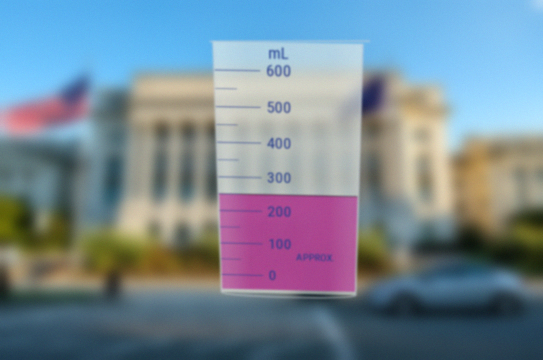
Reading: 250 mL
